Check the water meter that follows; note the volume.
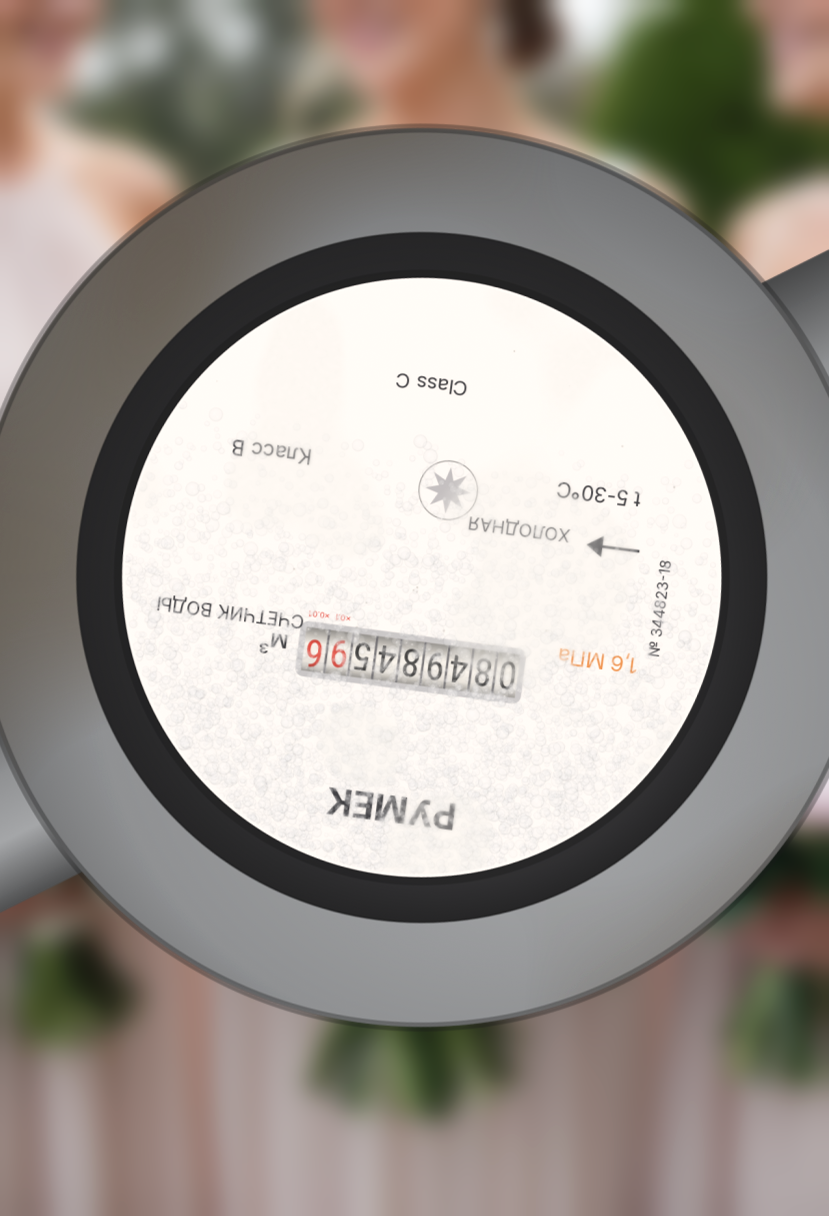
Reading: 849845.96 m³
